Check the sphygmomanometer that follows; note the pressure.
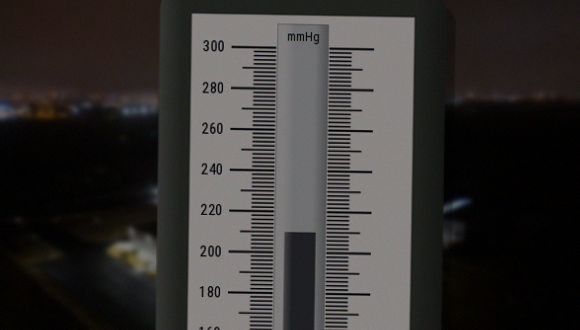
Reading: 210 mmHg
